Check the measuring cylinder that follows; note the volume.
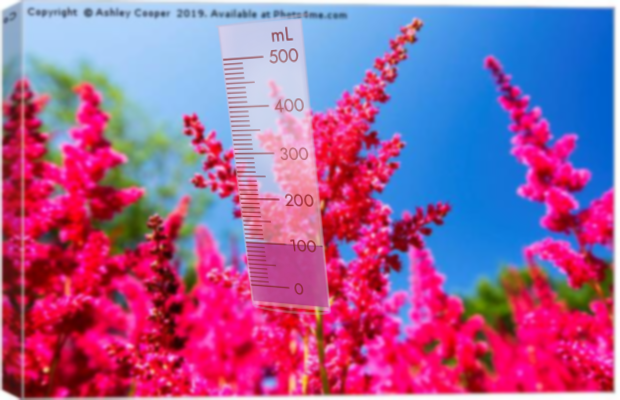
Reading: 100 mL
